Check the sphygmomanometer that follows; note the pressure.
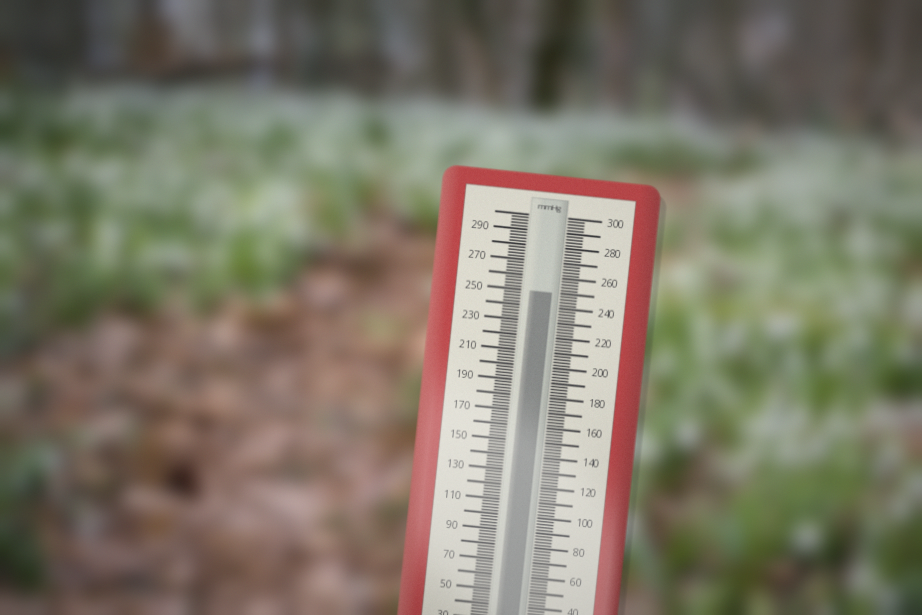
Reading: 250 mmHg
